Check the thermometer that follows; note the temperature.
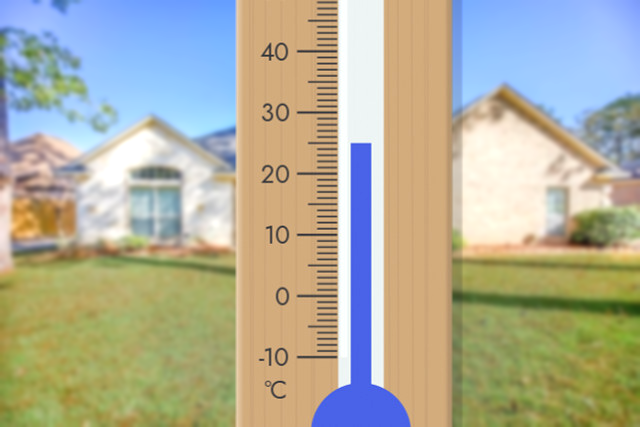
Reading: 25 °C
